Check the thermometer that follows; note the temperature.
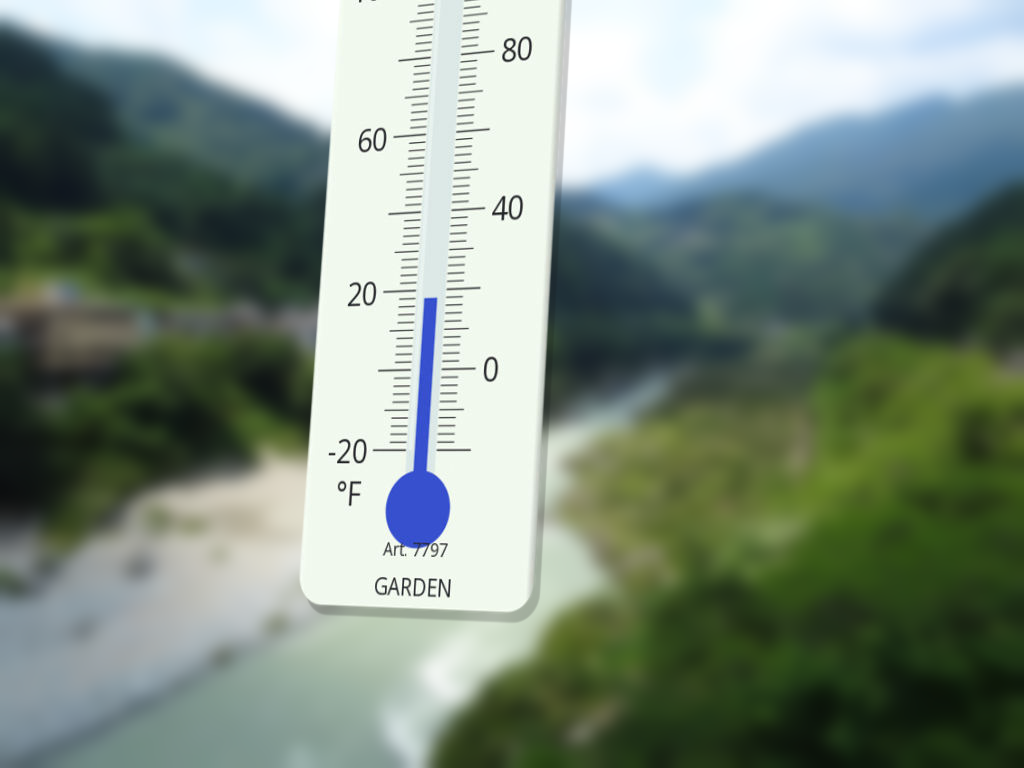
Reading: 18 °F
